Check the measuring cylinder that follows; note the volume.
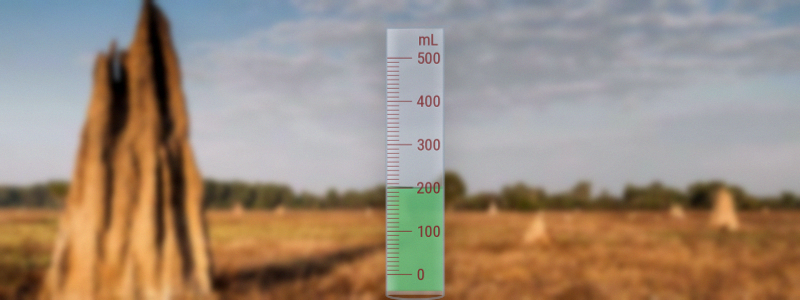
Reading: 200 mL
